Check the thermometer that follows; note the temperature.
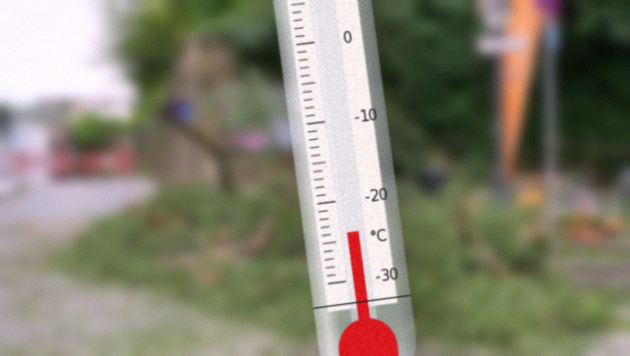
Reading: -24 °C
